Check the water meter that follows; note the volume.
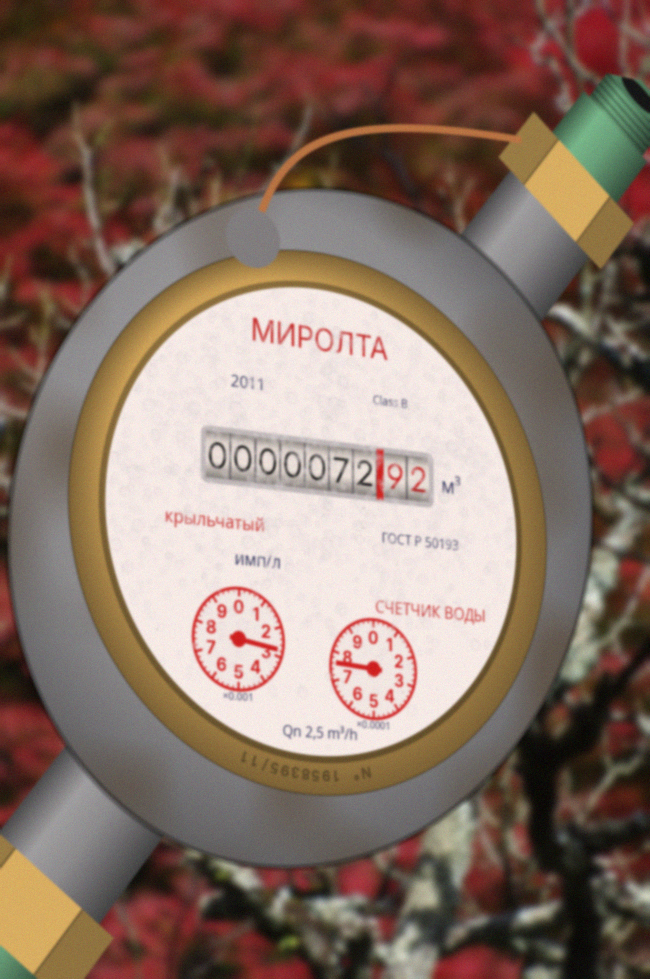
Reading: 72.9227 m³
